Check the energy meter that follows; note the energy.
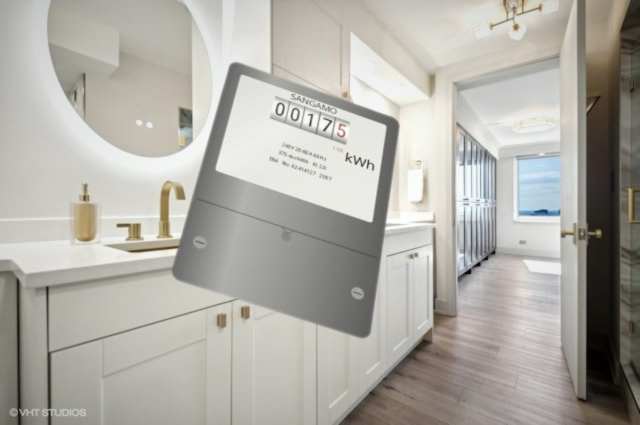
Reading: 17.5 kWh
